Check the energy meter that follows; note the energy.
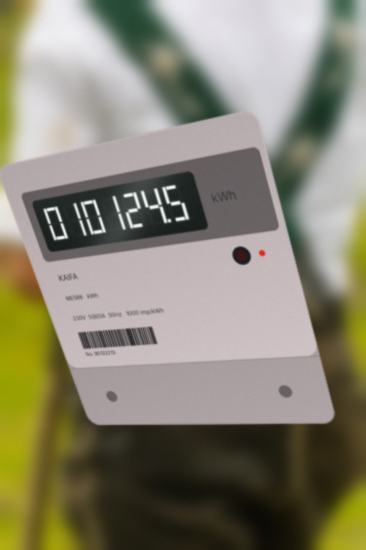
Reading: 10124.5 kWh
